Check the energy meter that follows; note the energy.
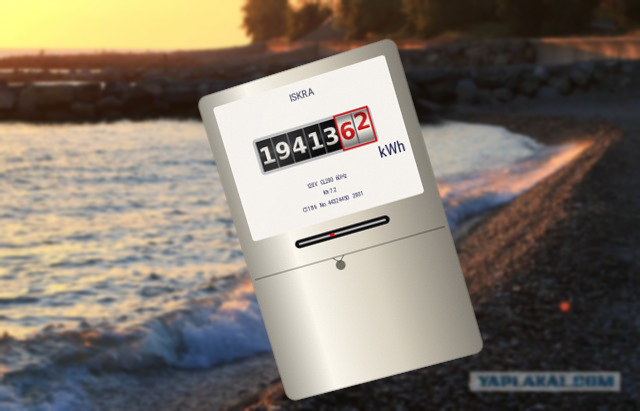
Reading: 19413.62 kWh
